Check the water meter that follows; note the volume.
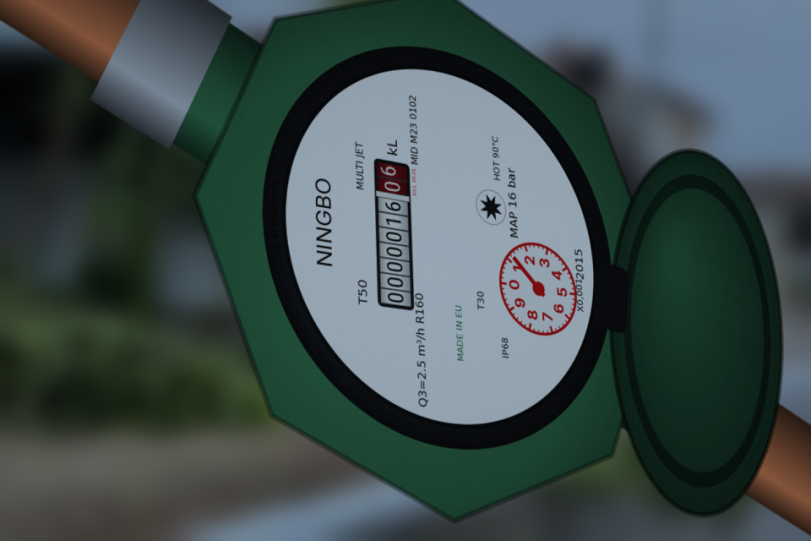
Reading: 16.061 kL
